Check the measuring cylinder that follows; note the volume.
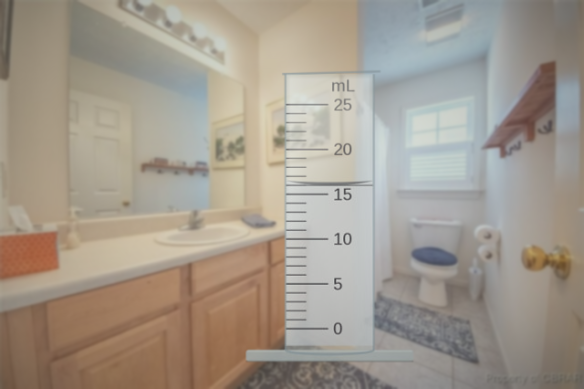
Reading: 16 mL
